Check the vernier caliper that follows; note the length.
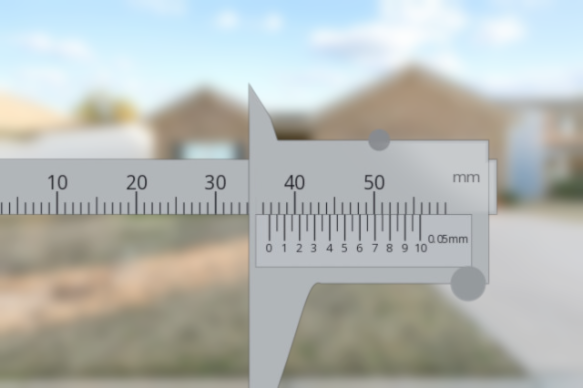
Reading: 36.8 mm
